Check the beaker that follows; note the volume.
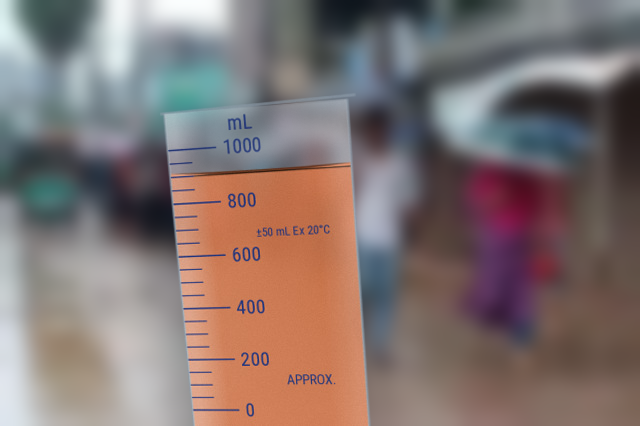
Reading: 900 mL
